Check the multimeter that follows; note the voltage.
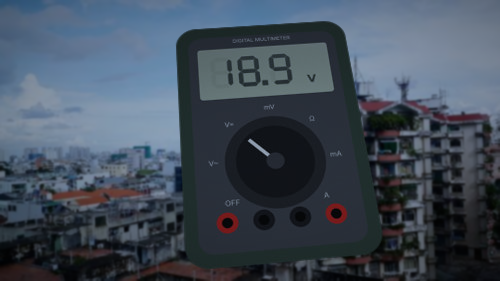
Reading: 18.9 V
